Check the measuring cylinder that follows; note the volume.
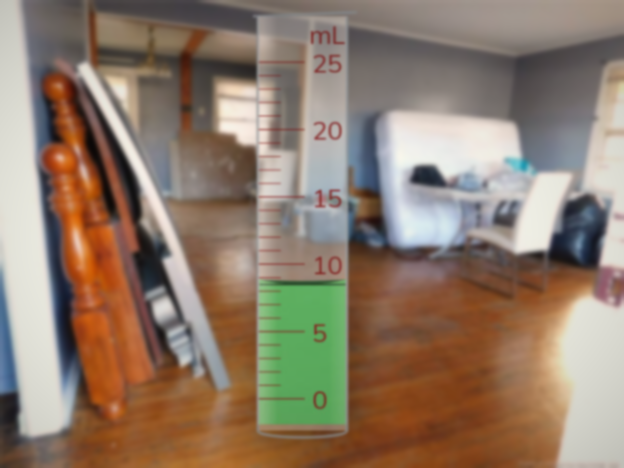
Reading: 8.5 mL
